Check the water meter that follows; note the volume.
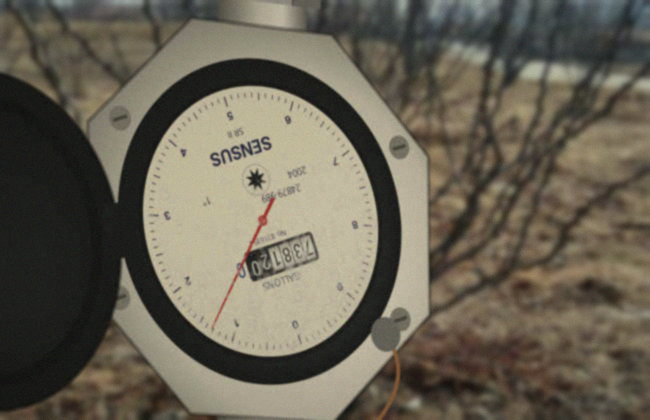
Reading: 7381201.3 gal
